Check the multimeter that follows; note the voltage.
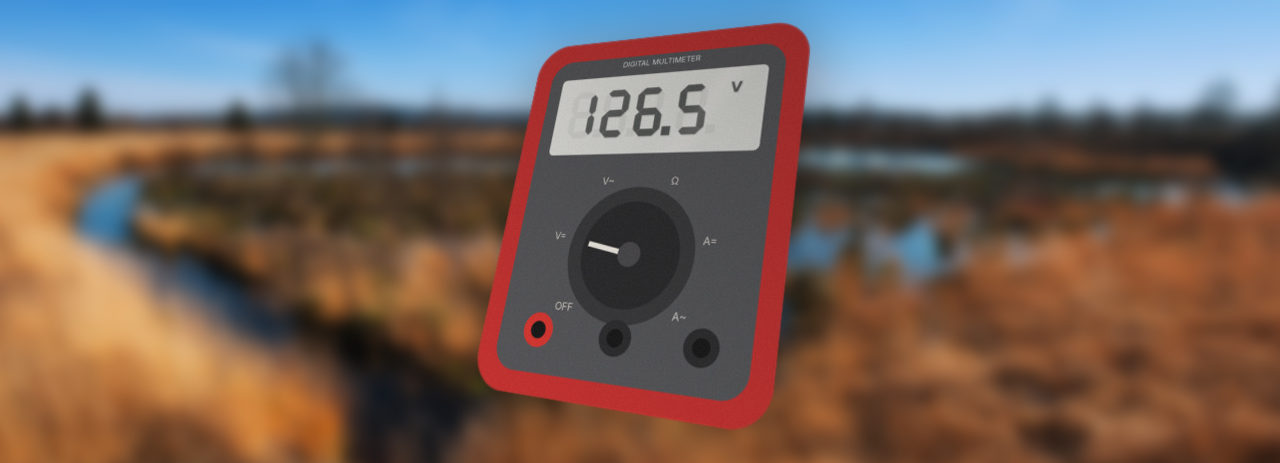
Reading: 126.5 V
